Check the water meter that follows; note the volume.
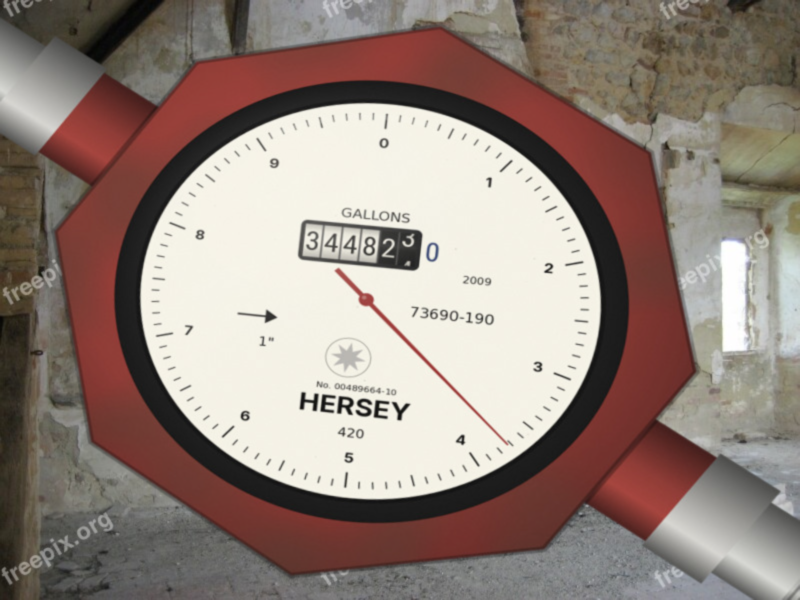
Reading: 3448233.7 gal
